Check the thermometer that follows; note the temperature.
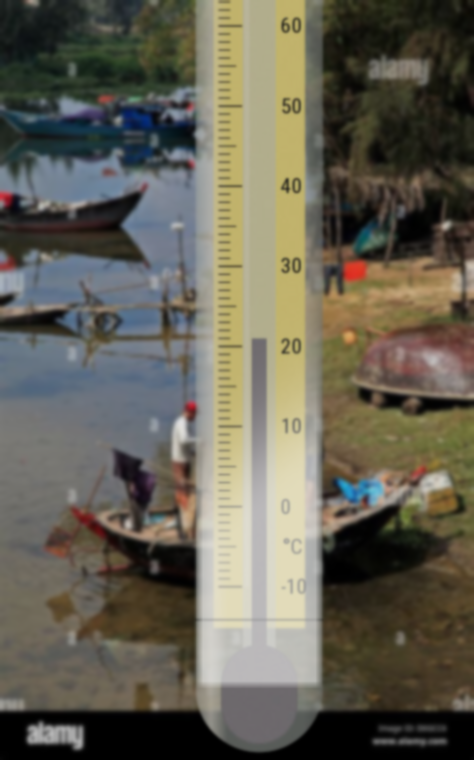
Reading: 21 °C
